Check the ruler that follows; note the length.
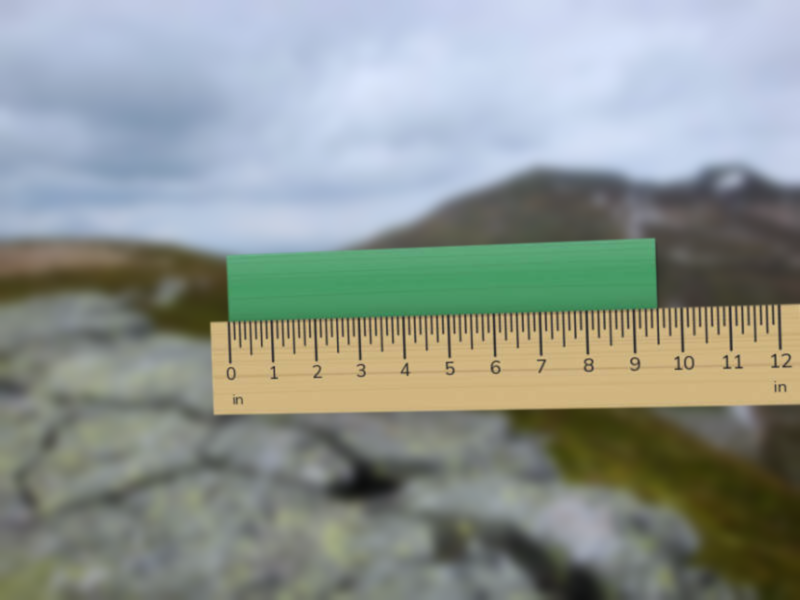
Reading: 9.5 in
